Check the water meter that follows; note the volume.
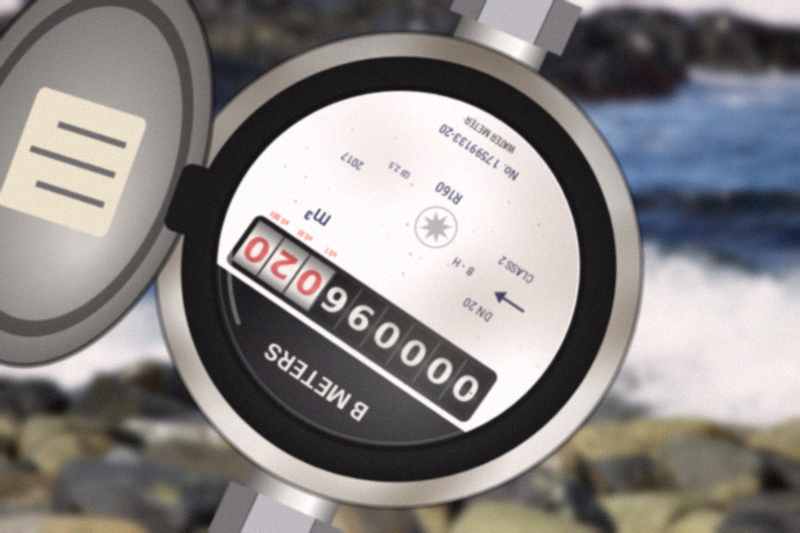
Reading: 96.020 m³
